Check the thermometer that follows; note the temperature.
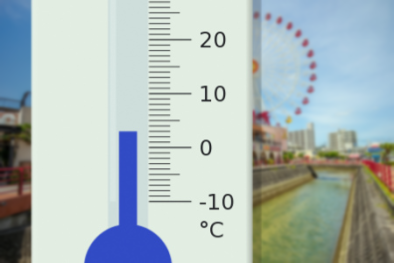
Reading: 3 °C
